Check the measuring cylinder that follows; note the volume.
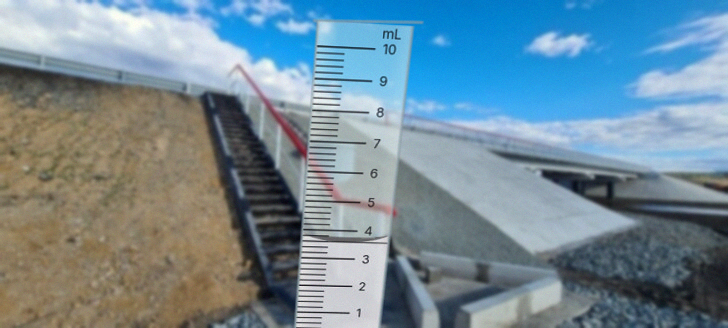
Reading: 3.6 mL
